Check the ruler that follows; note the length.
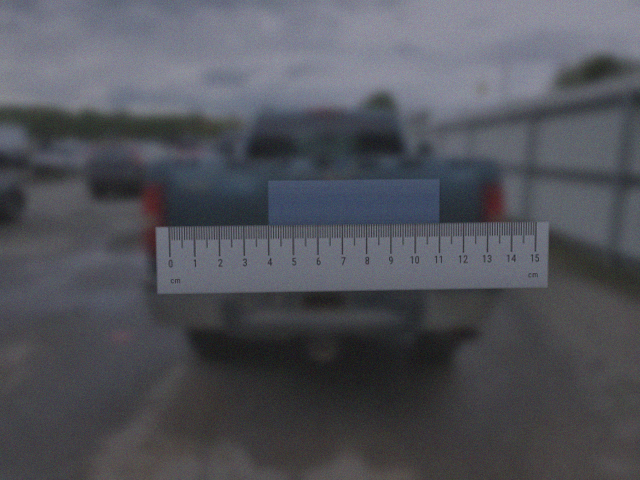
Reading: 7 cm
